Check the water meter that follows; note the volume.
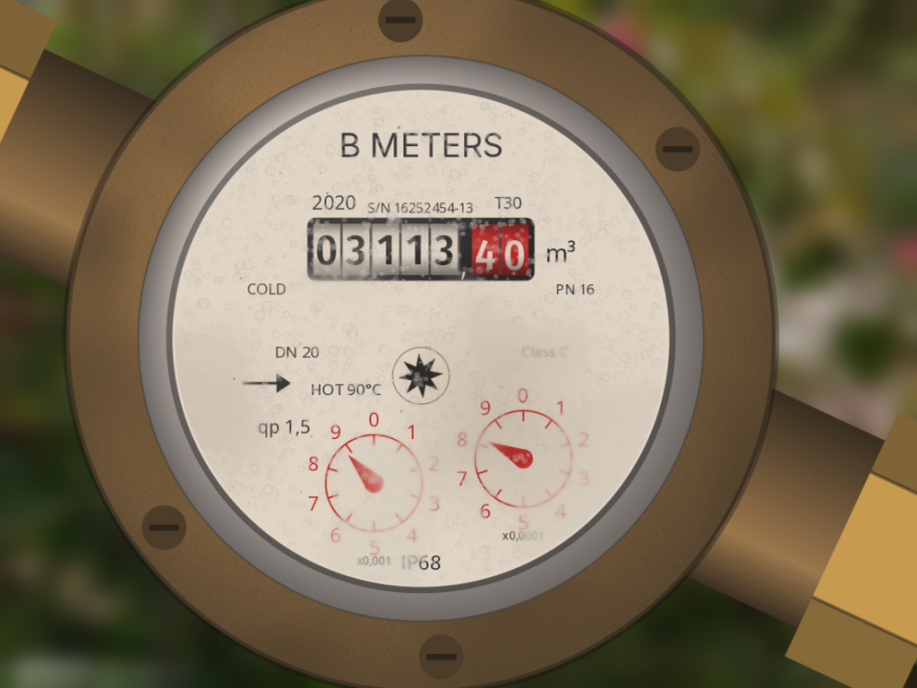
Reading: 3113.3988 m³
